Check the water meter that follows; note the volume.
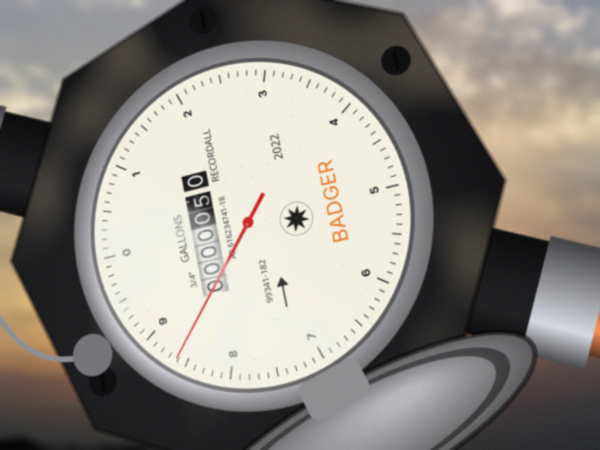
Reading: 48.6 gal
